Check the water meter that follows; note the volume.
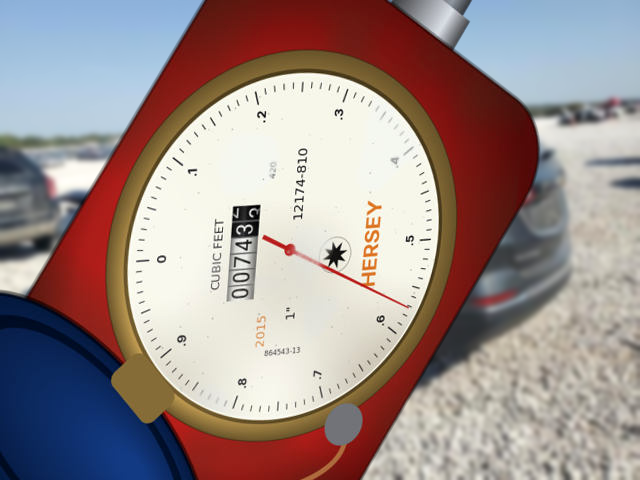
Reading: 7432.57 ft³
